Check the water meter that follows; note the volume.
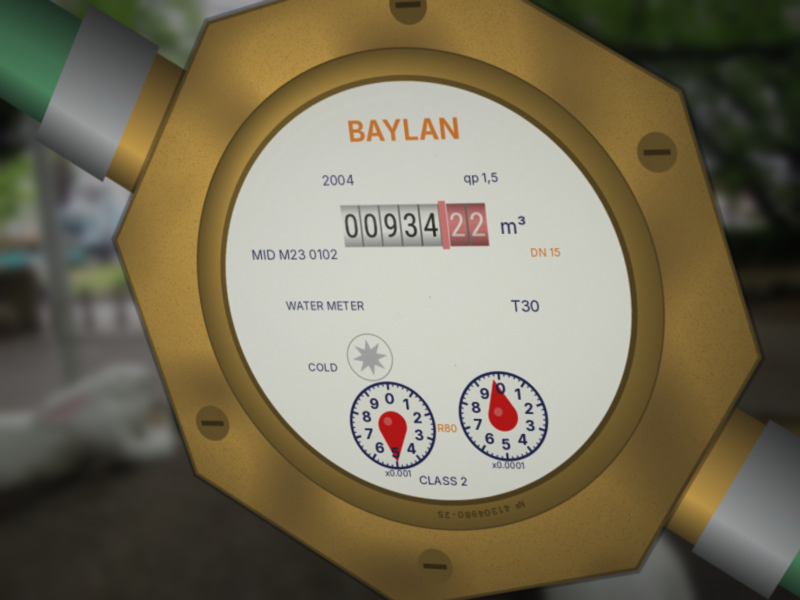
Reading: 934.2249 m³
